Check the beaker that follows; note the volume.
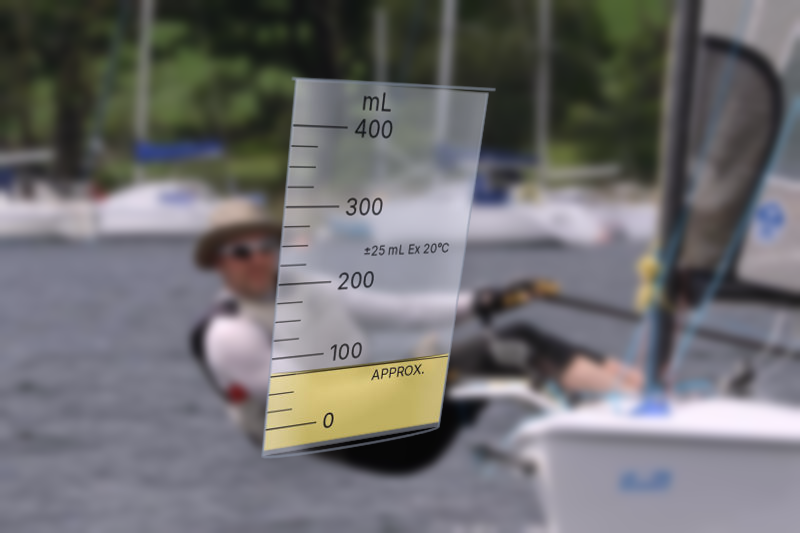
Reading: 75 mL
